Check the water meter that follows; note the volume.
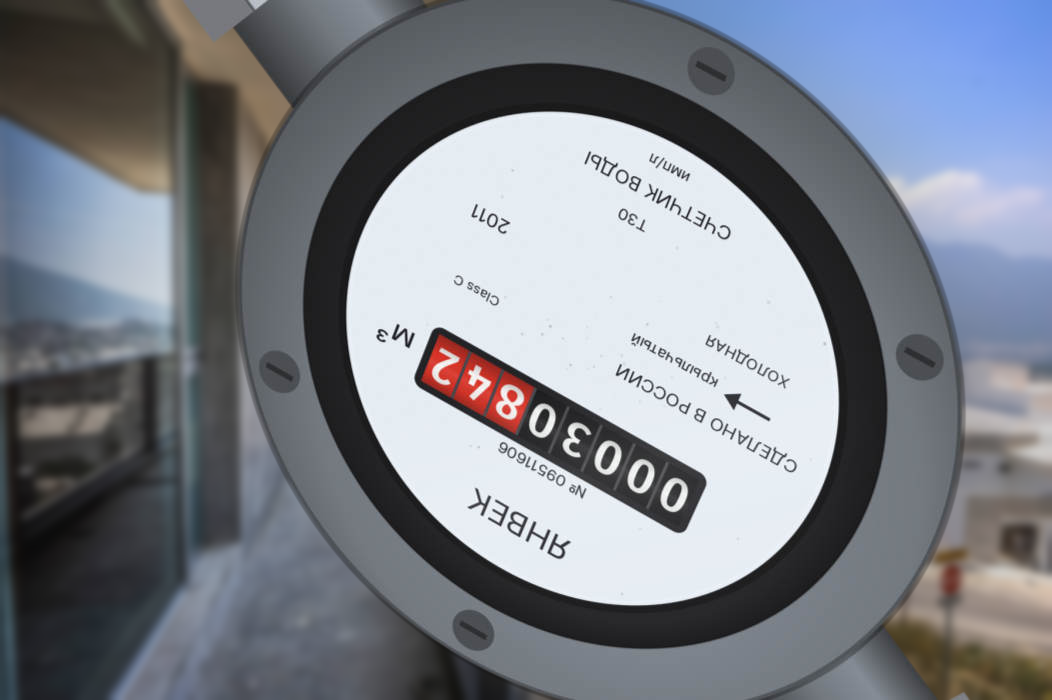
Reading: 30.842 m³
